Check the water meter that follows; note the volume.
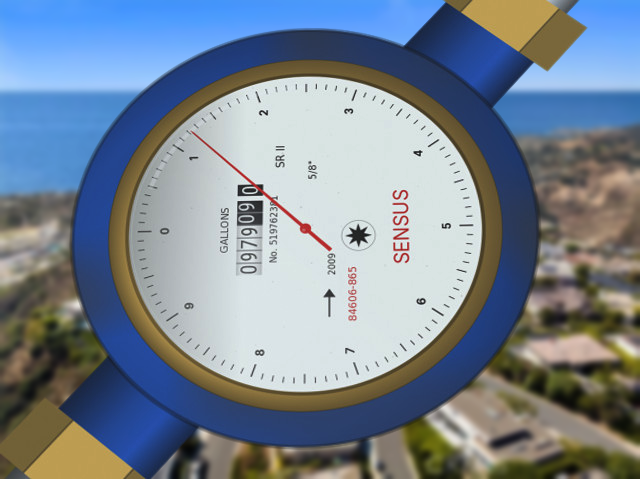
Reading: 979091.2 gal
